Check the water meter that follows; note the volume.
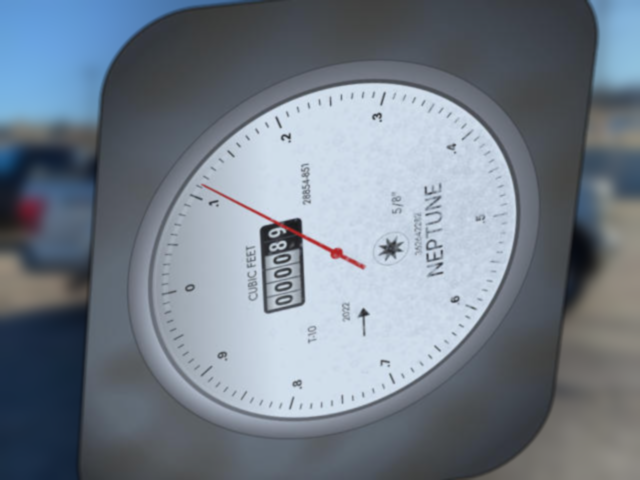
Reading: 89.11 ft³
